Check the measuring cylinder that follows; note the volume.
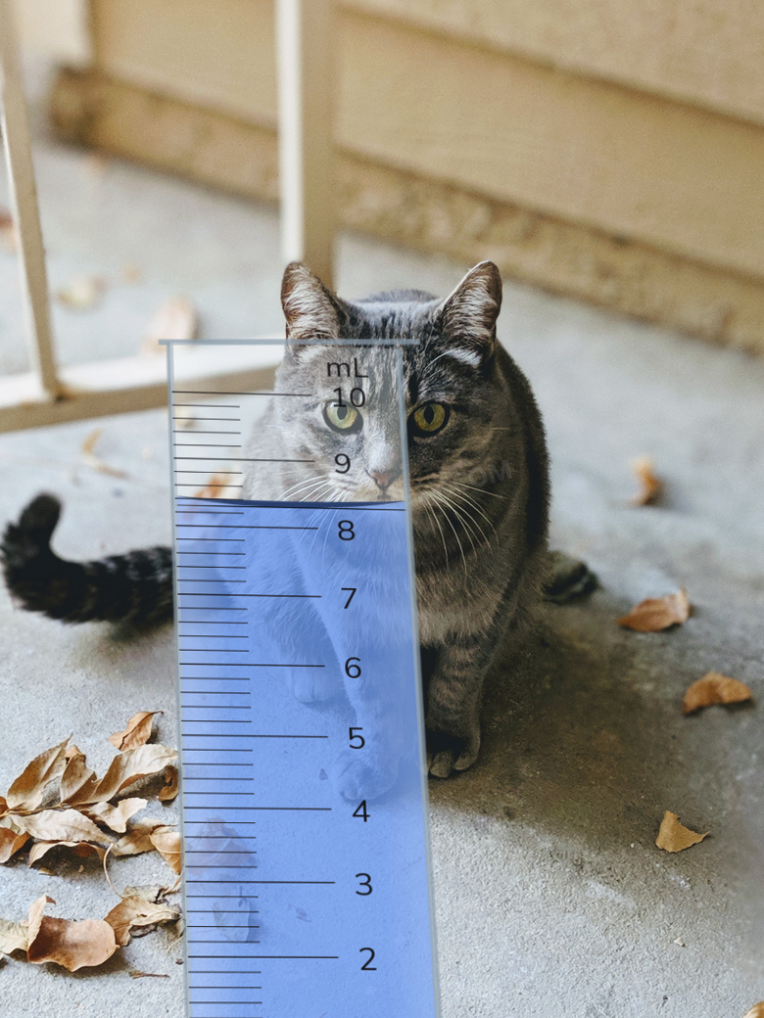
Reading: 8.3 mL
